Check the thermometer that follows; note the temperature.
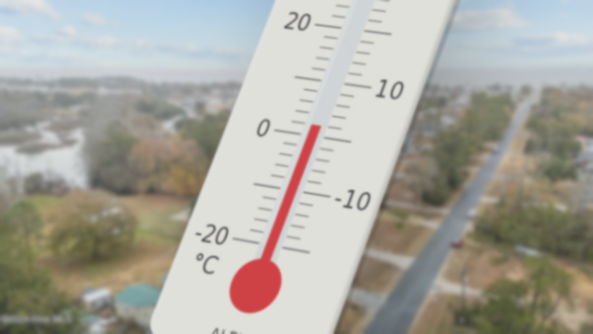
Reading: 2 °C
